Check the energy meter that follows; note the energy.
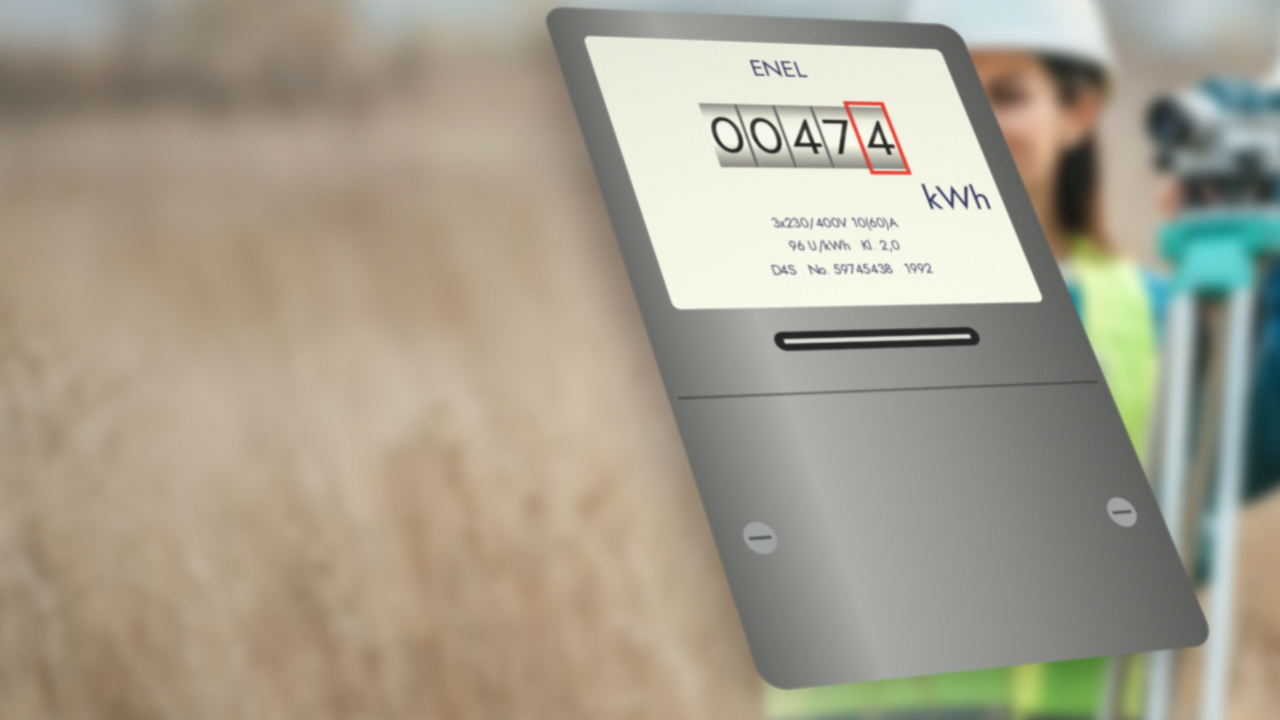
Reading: 47.4 kWh
